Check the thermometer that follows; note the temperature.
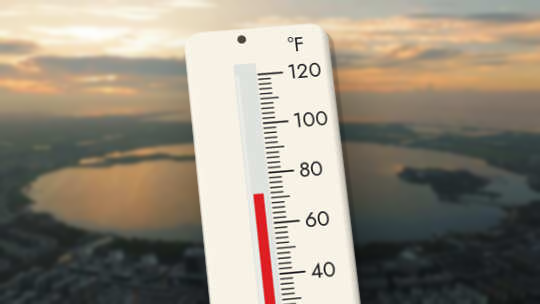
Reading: 72 °F
